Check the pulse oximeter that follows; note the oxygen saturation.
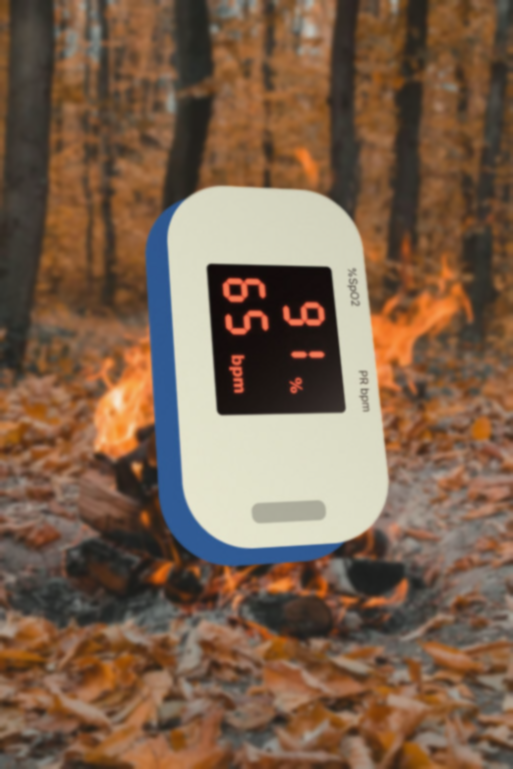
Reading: 91 %
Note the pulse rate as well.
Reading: 65 bpm
